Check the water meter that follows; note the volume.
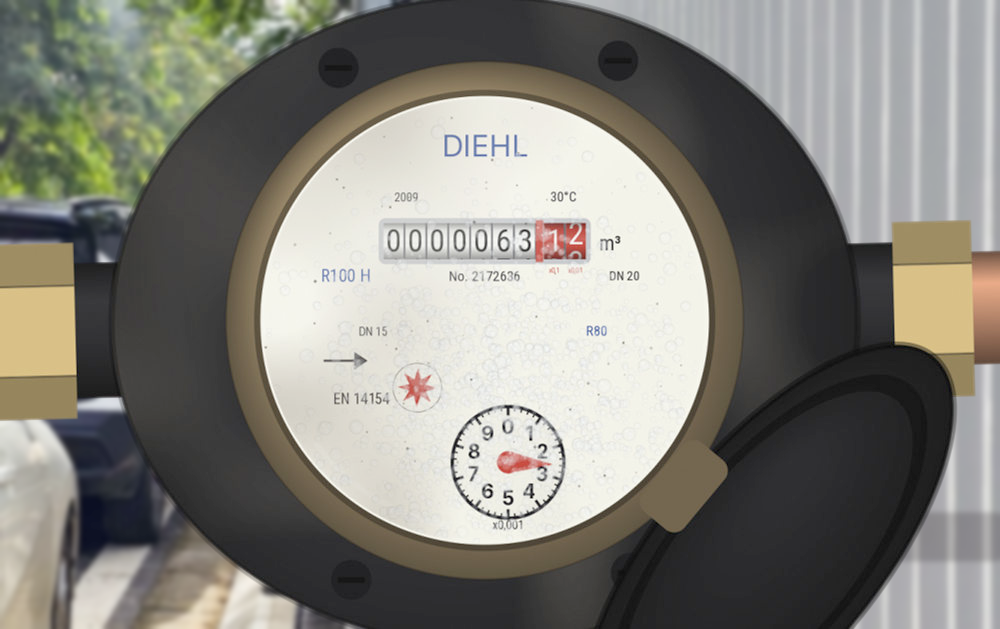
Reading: 63.122 m³
